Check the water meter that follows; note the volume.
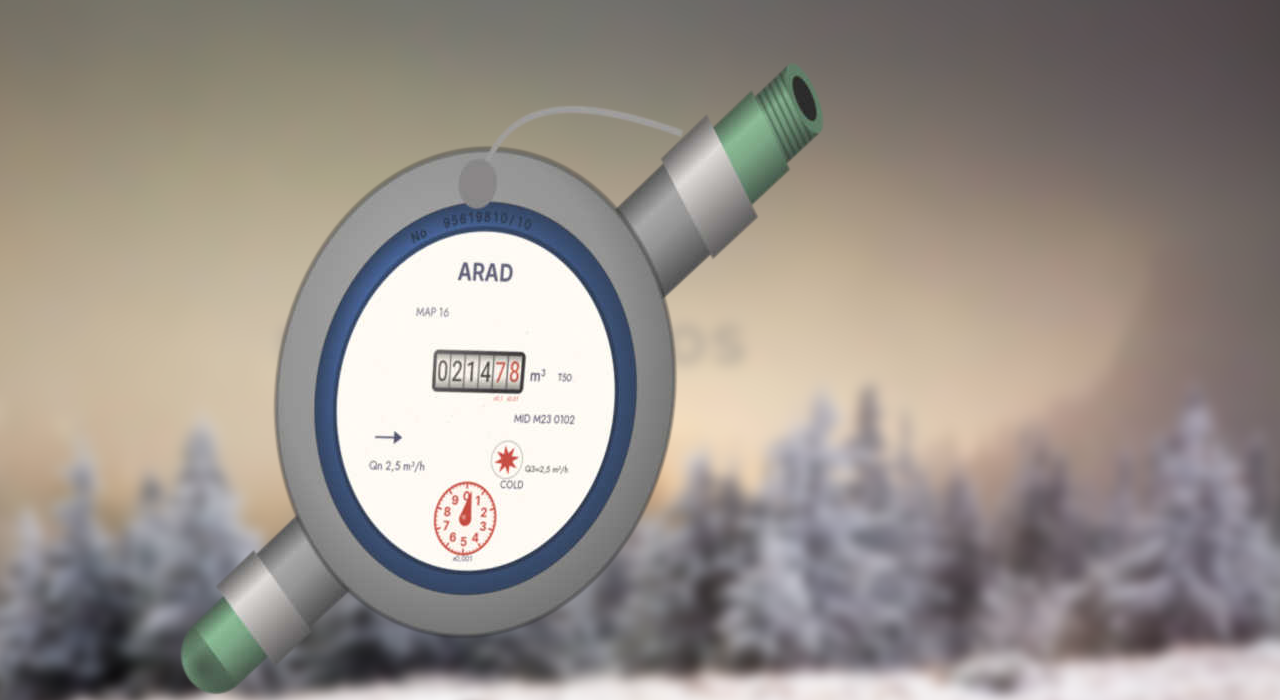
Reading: 214.780 m³
